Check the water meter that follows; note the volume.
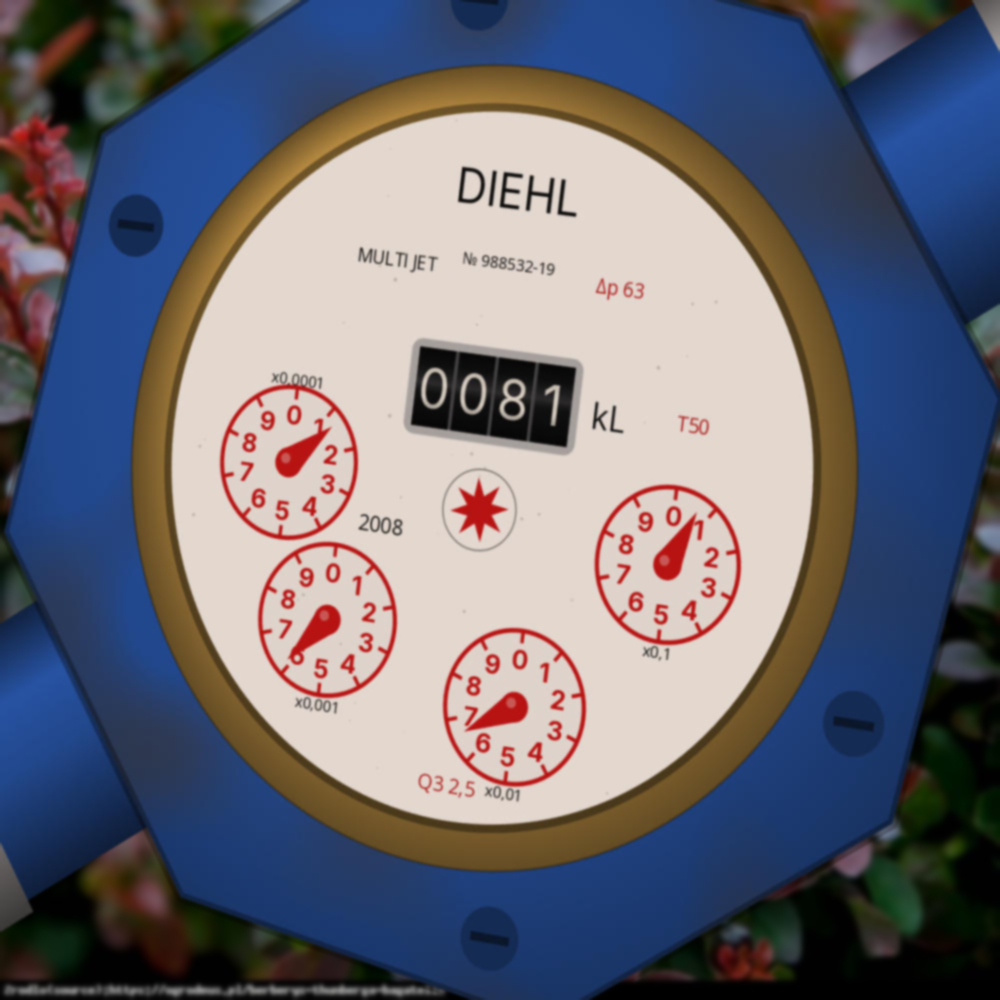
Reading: 81.0661 kL
